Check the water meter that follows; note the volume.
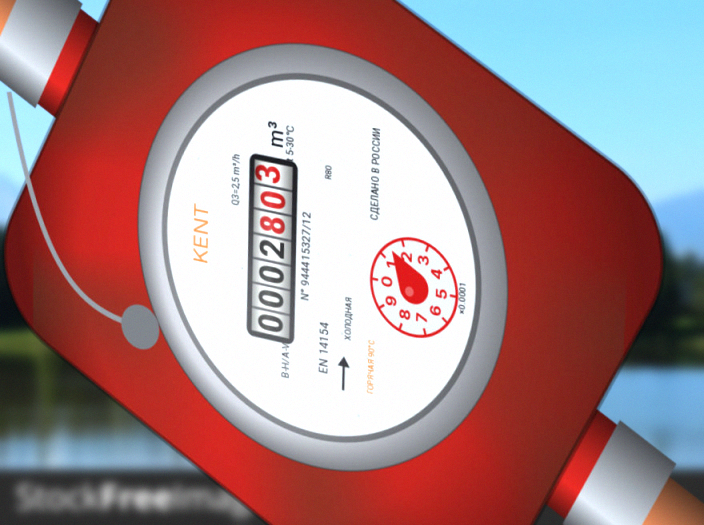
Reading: 2.8031 m³
